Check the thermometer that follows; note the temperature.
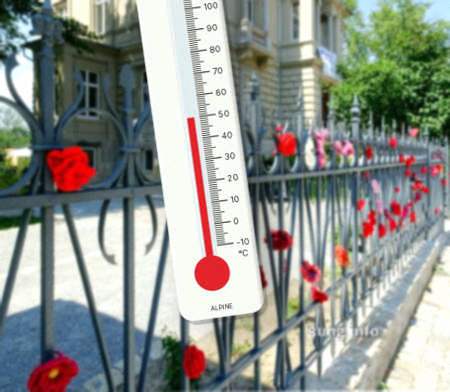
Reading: 50 °C
